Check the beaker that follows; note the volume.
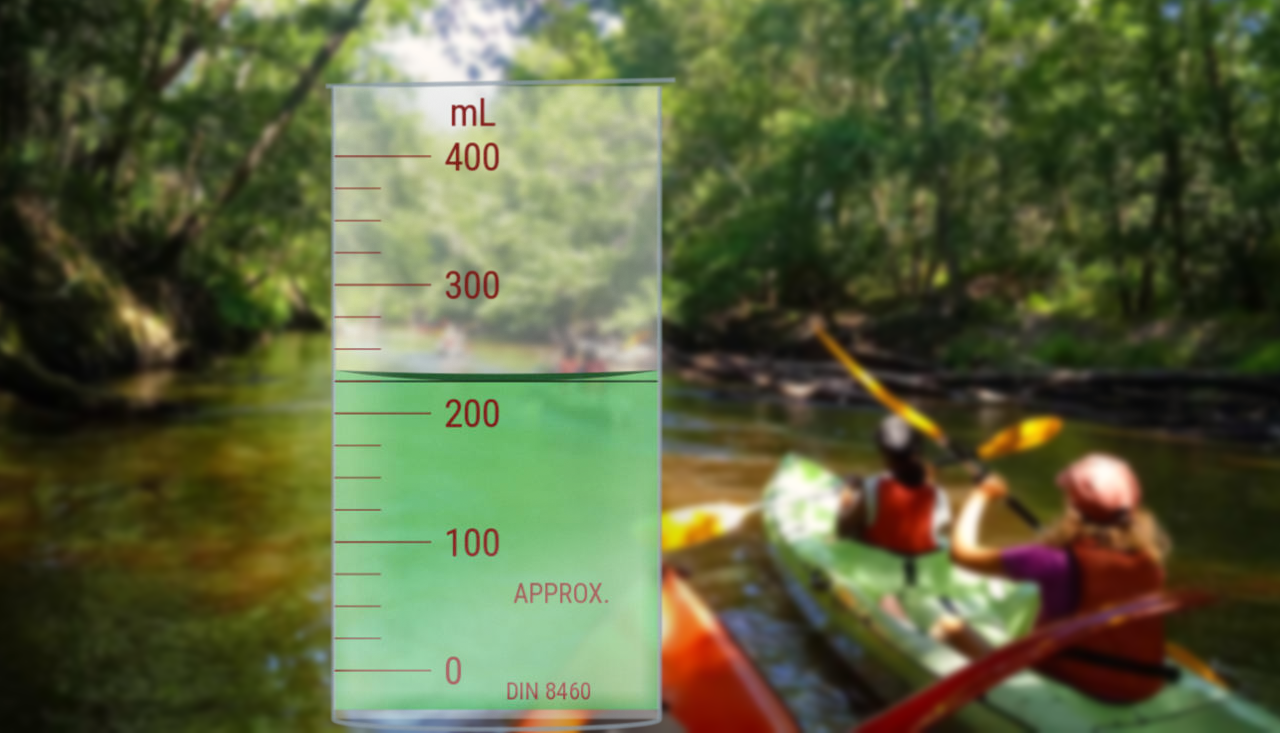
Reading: 225 mL
